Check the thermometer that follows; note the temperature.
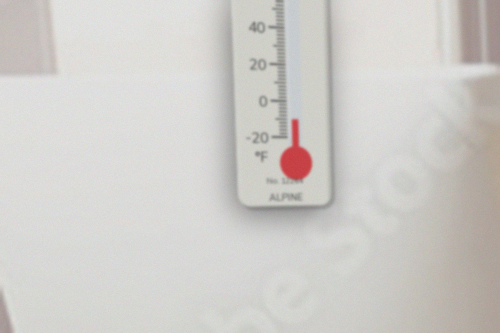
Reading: -10 °F
